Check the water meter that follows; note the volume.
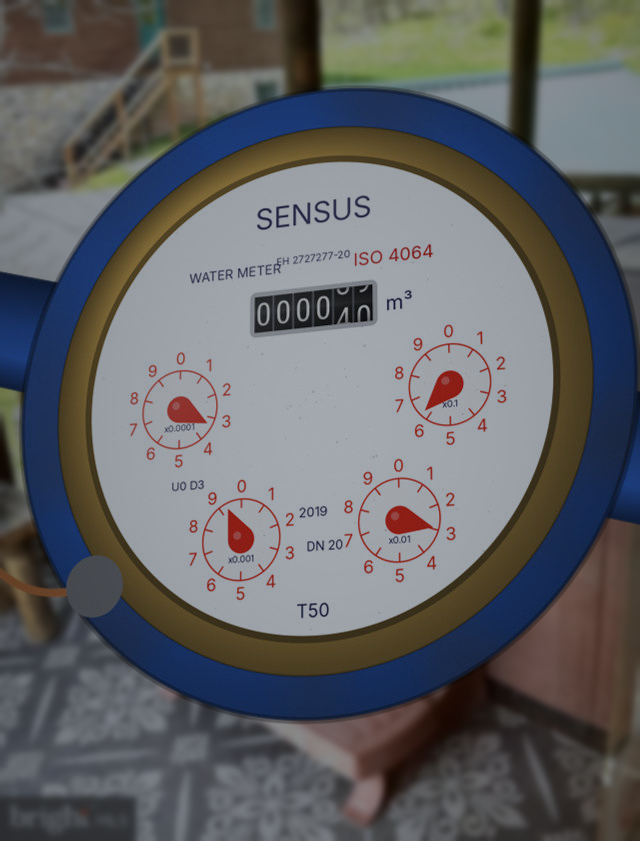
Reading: 39.6293 m³
